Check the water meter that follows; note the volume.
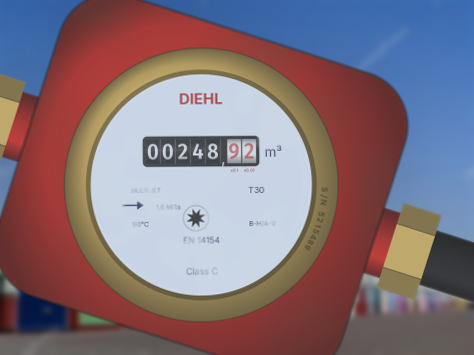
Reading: 248.92 m³
